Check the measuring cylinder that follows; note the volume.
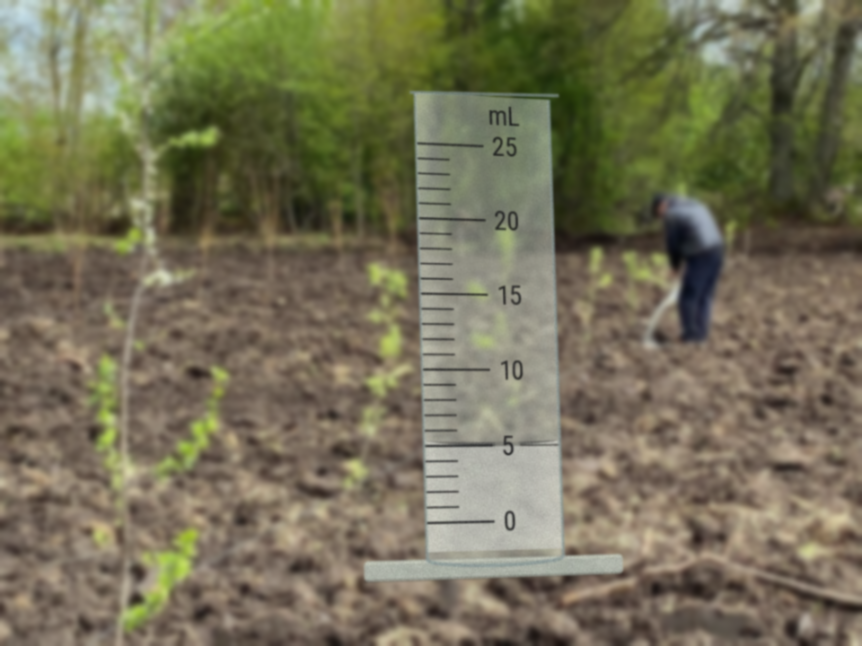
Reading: 5 mL
